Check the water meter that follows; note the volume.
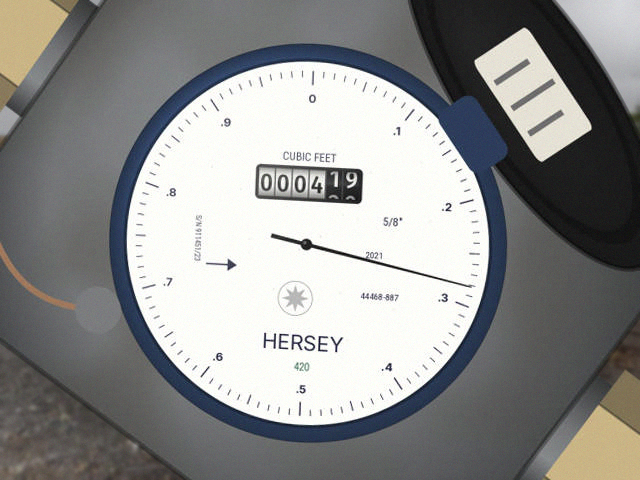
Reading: 419.28 ft³
